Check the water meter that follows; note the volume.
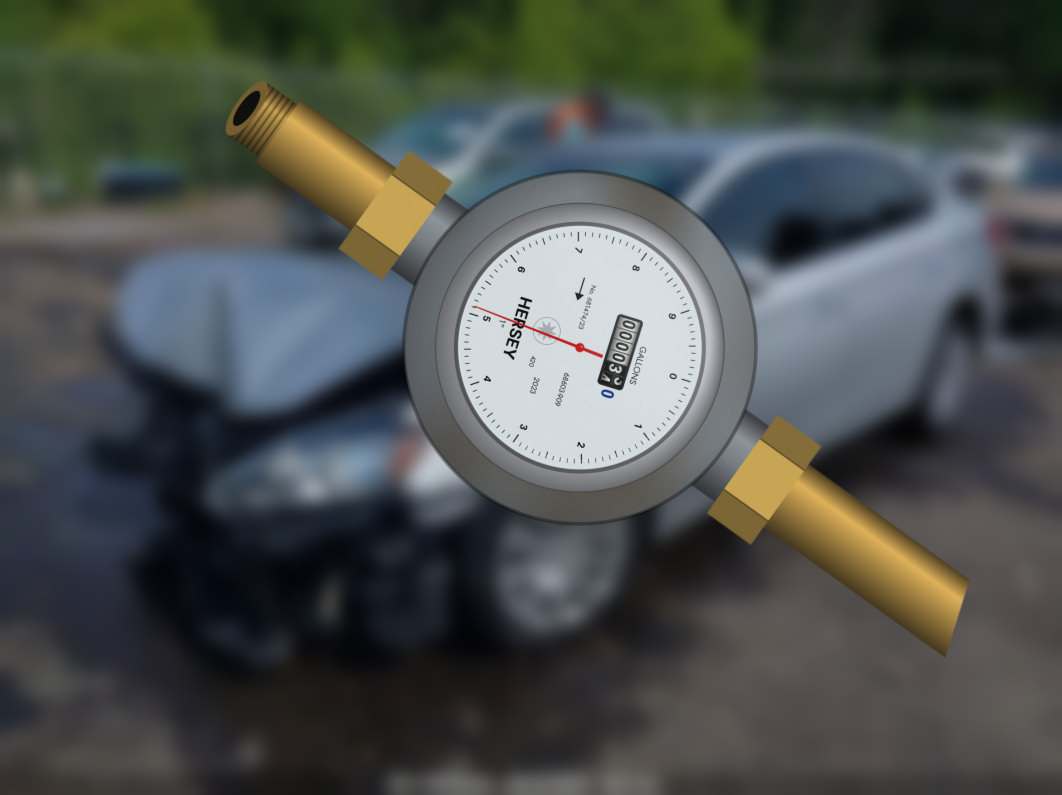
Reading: 335.1 gal
